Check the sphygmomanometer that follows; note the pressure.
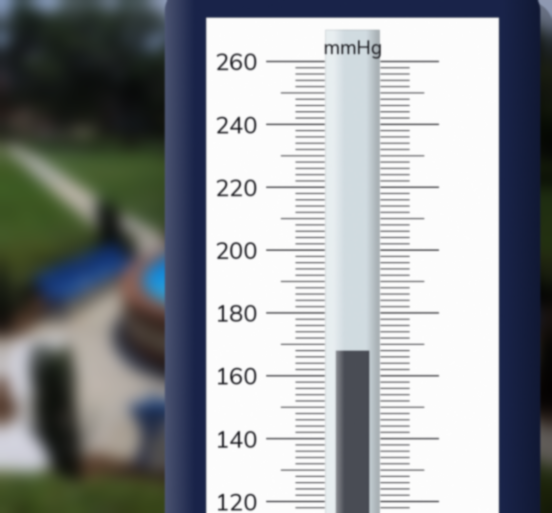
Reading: 168 mmHg
